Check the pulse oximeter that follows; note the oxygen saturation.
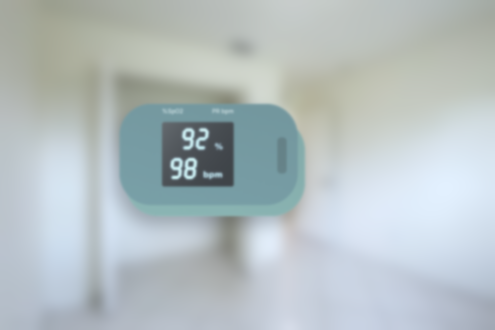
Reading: 92 %
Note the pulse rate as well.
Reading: 98 bpm
